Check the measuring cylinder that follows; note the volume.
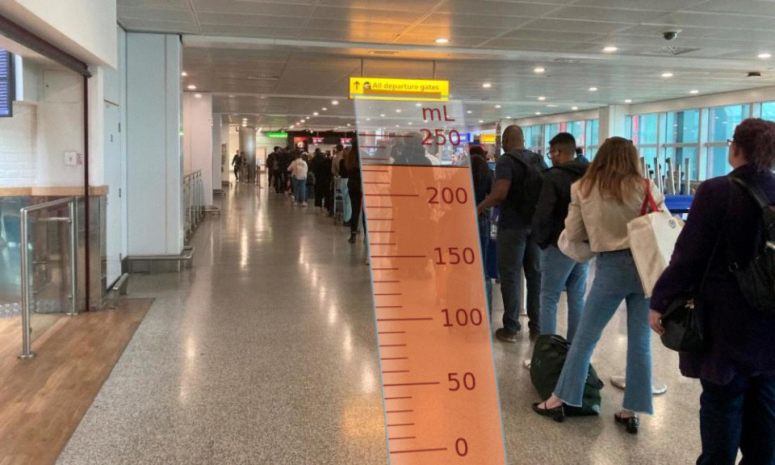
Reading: 225 mL
